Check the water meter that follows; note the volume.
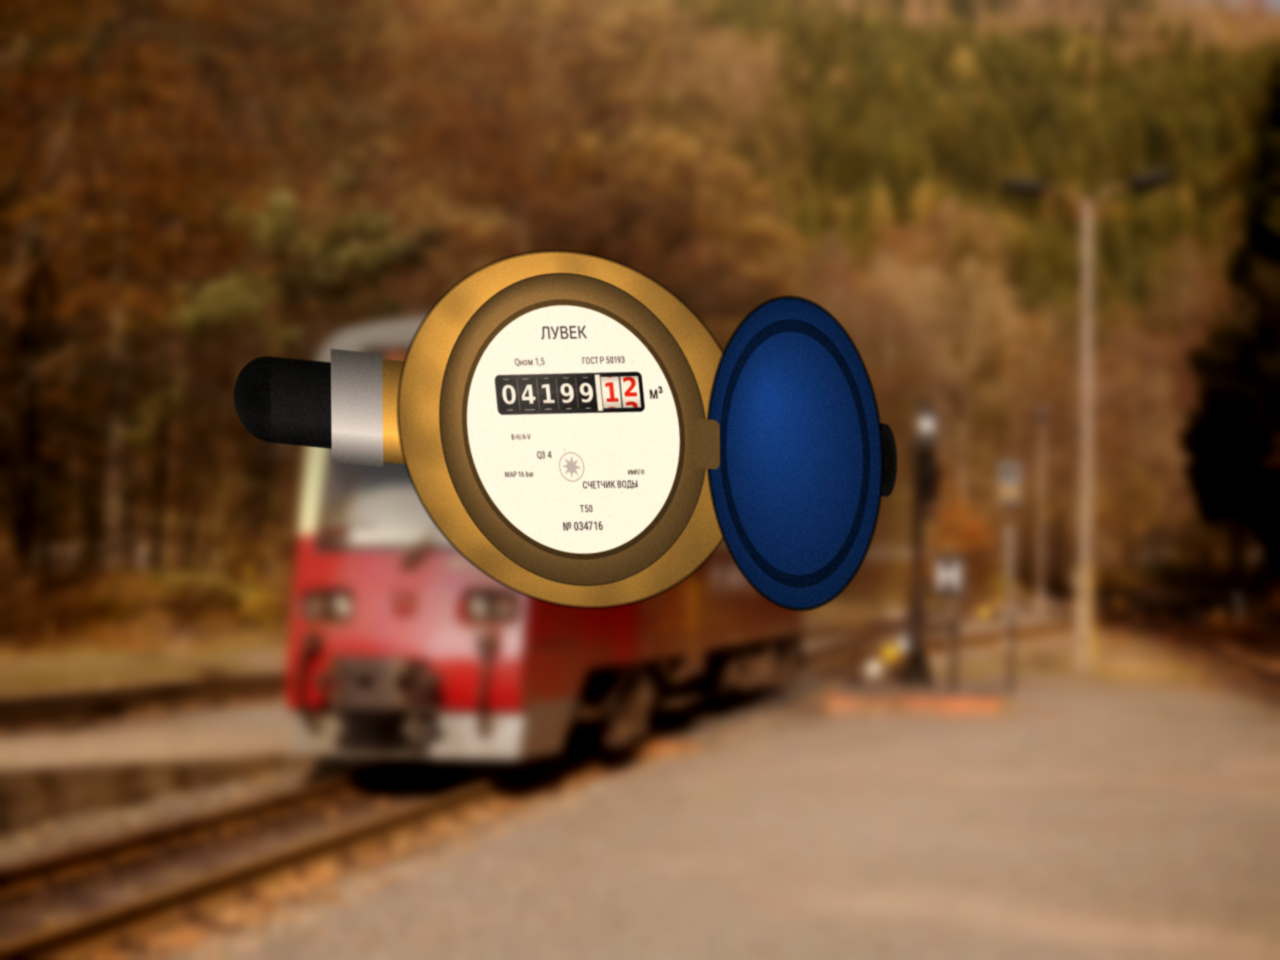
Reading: 4199.12 m³
